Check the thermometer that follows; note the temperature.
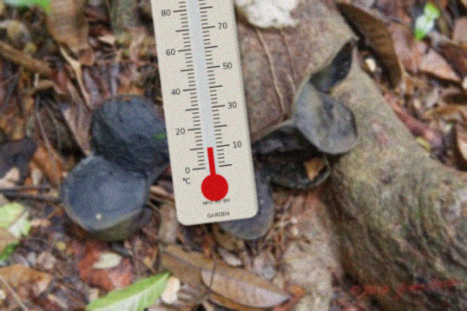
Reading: 10 °C
